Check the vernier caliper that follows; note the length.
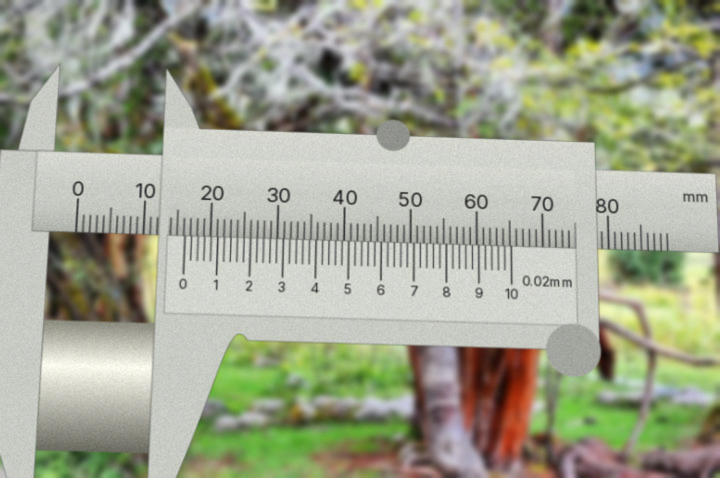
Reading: 16.2 mm
